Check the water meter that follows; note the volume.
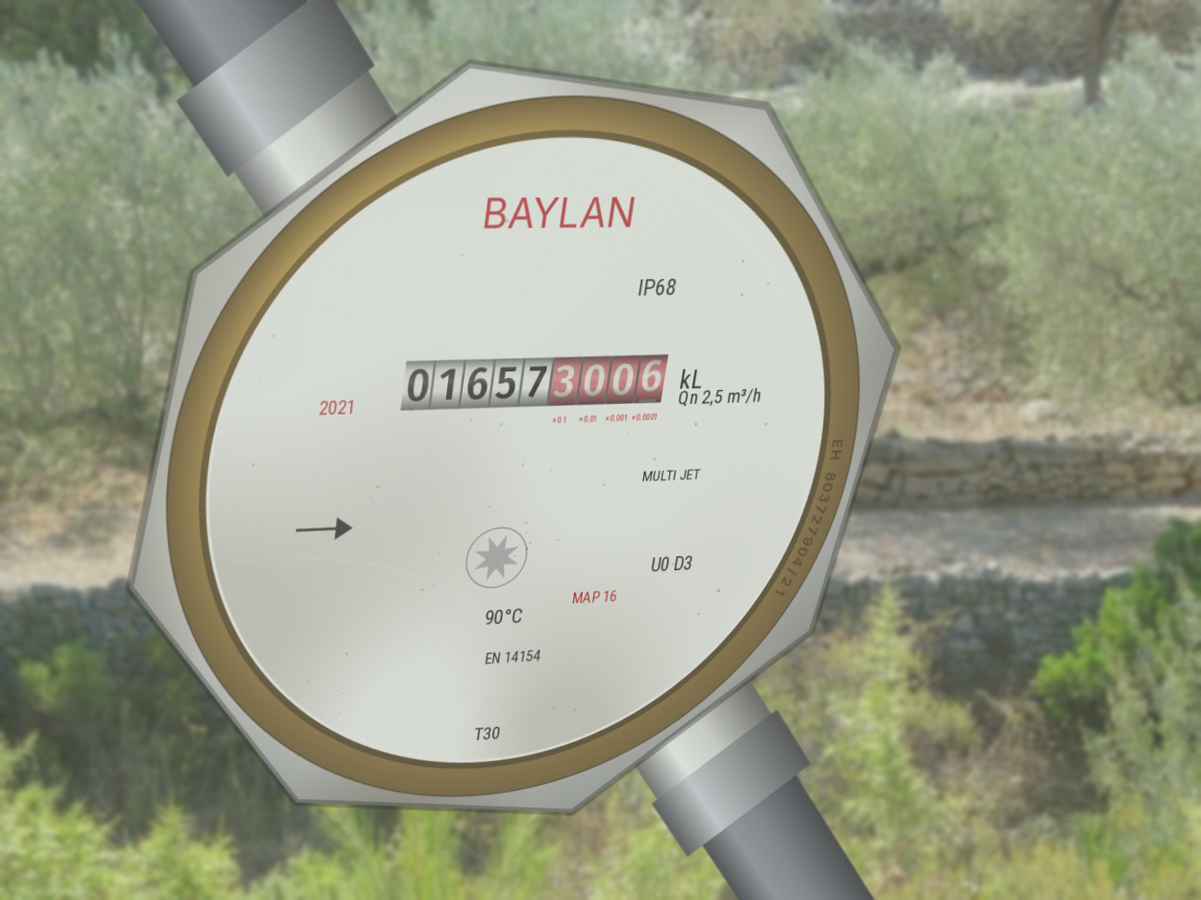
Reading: 1657.3006 kL
